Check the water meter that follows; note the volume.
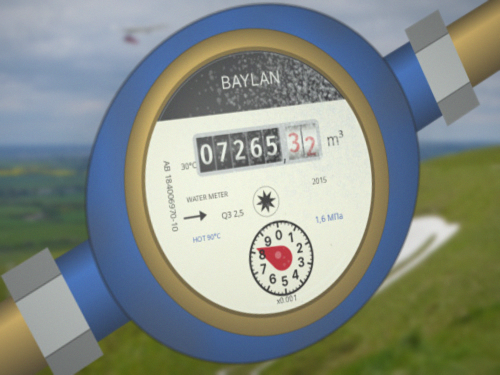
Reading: 7265.318 m³
